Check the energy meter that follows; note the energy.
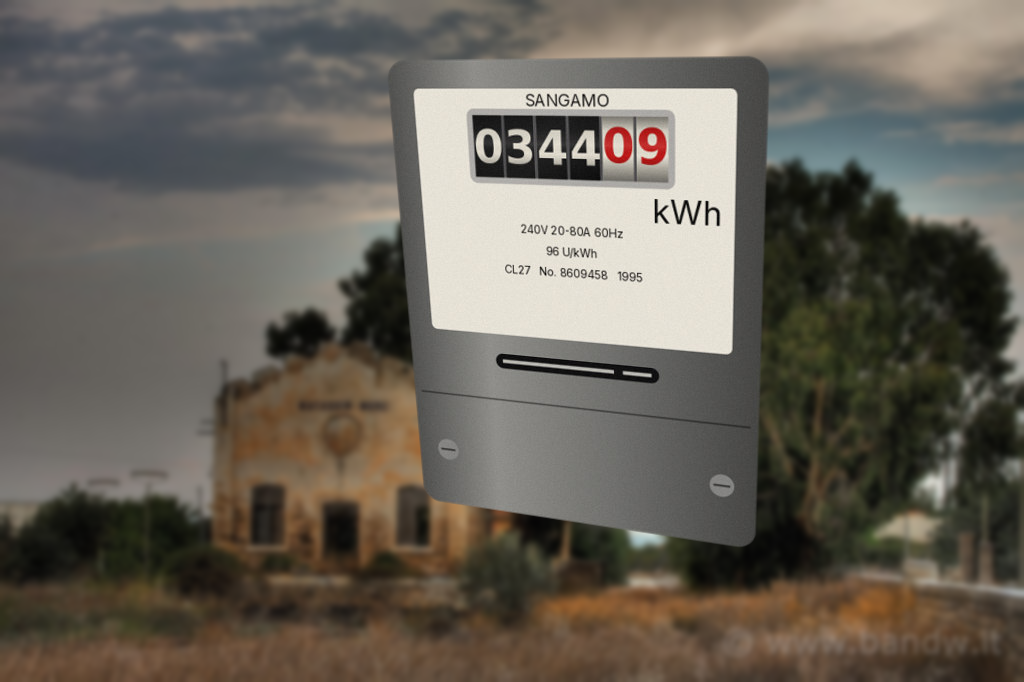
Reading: 344.09 kWh
